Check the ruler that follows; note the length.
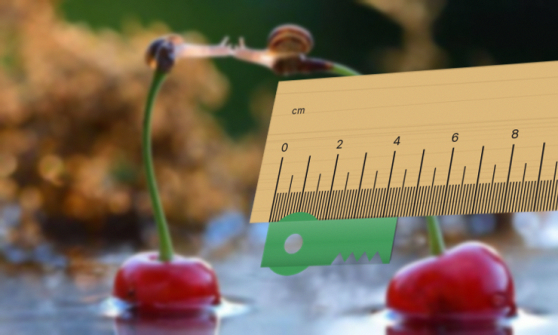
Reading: 4.5 cm
